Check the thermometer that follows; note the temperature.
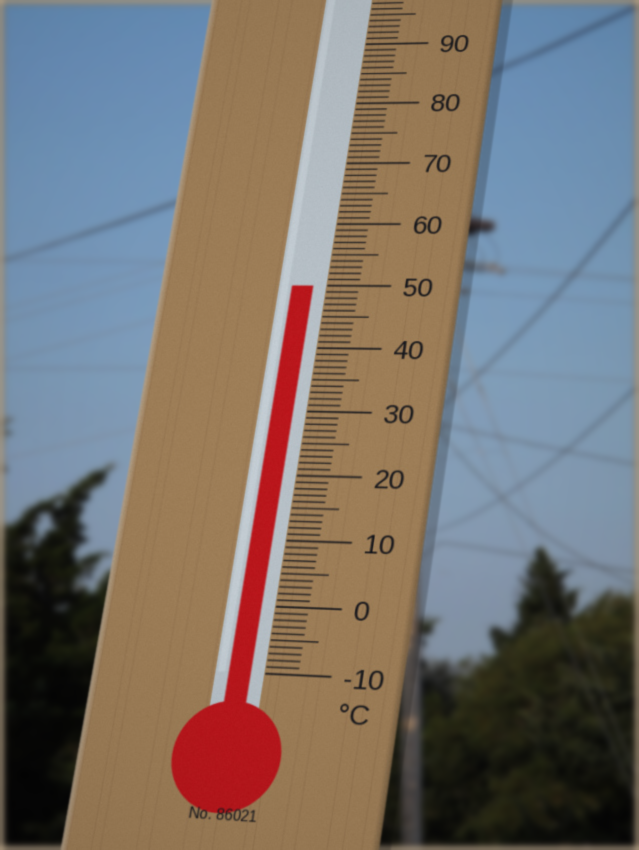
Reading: 50 °C
